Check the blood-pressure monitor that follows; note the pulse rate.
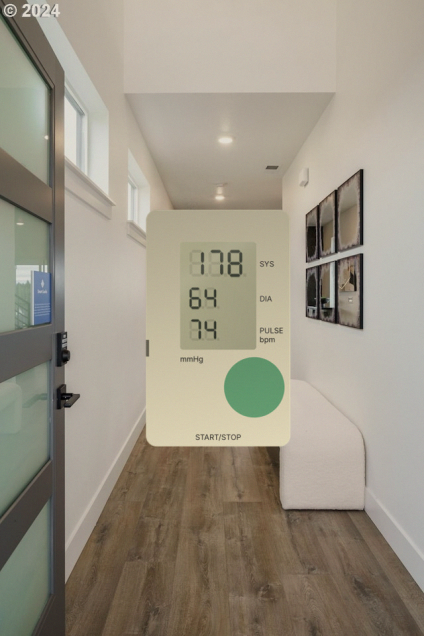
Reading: 74 bpm
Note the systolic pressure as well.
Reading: 178 mmHg
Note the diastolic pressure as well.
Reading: 64 mmHg
